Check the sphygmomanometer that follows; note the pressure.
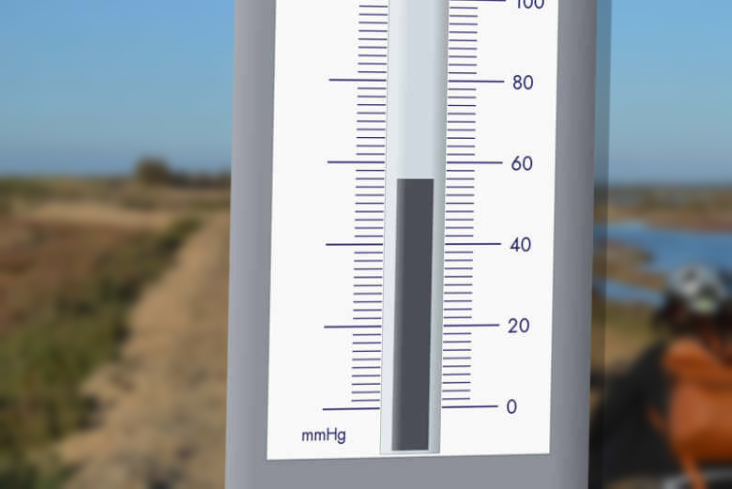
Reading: 56 mmHg
